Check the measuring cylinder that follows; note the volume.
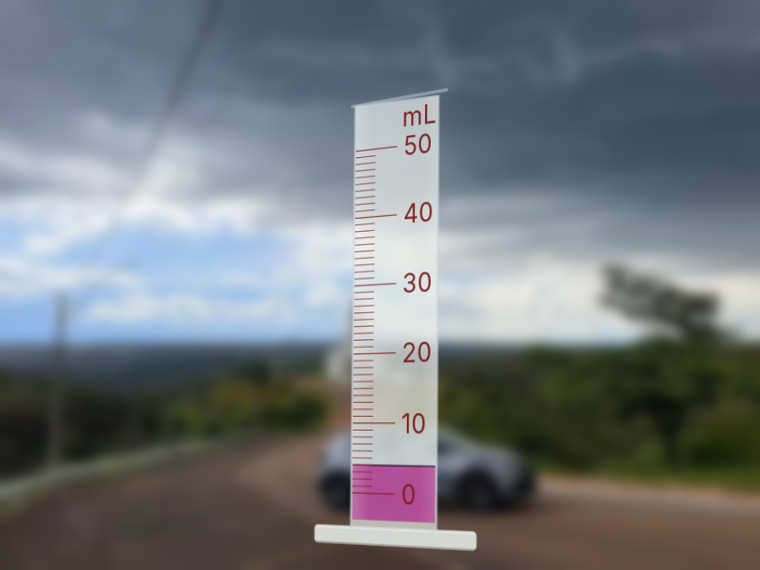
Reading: 4 mL
